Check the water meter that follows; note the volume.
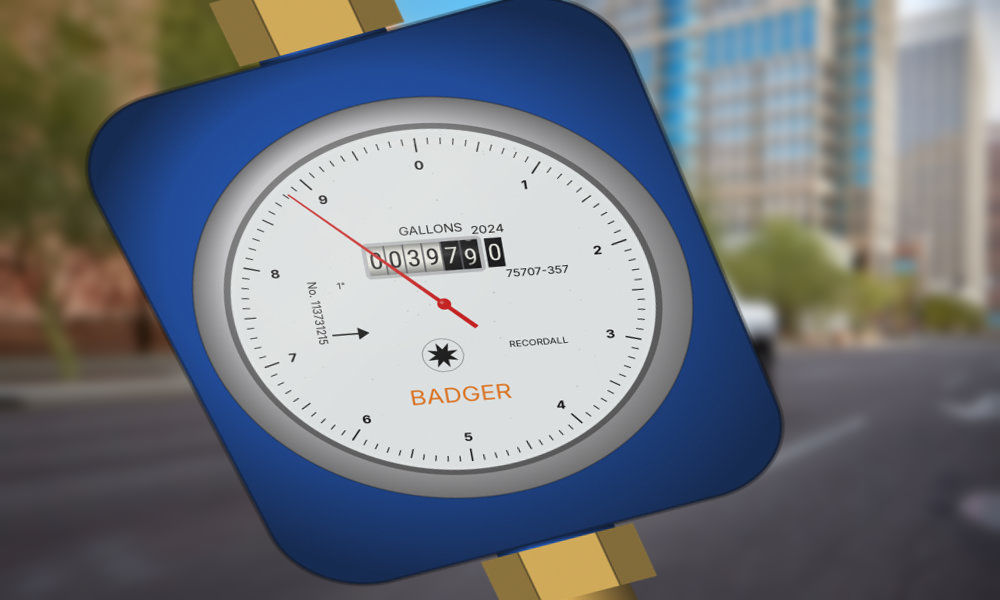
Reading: 39788.8 gal
